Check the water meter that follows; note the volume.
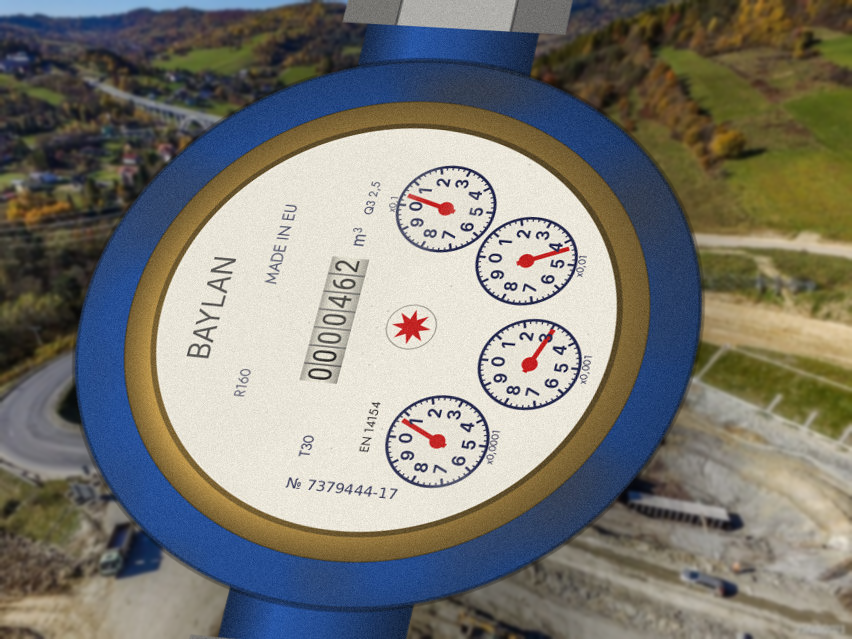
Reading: 462.0430 m³
